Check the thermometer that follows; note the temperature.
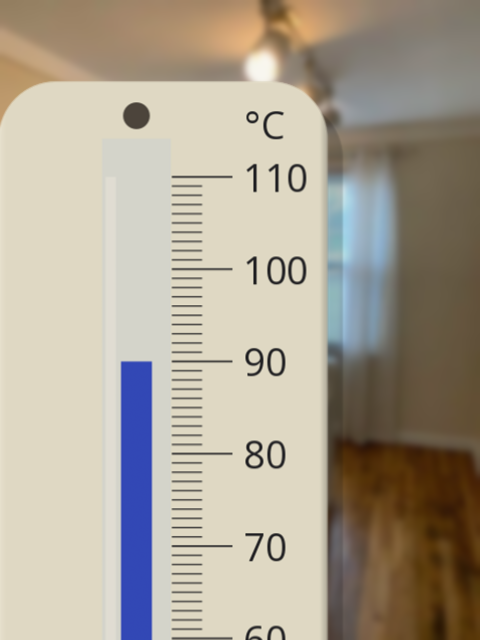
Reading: 90 °C
